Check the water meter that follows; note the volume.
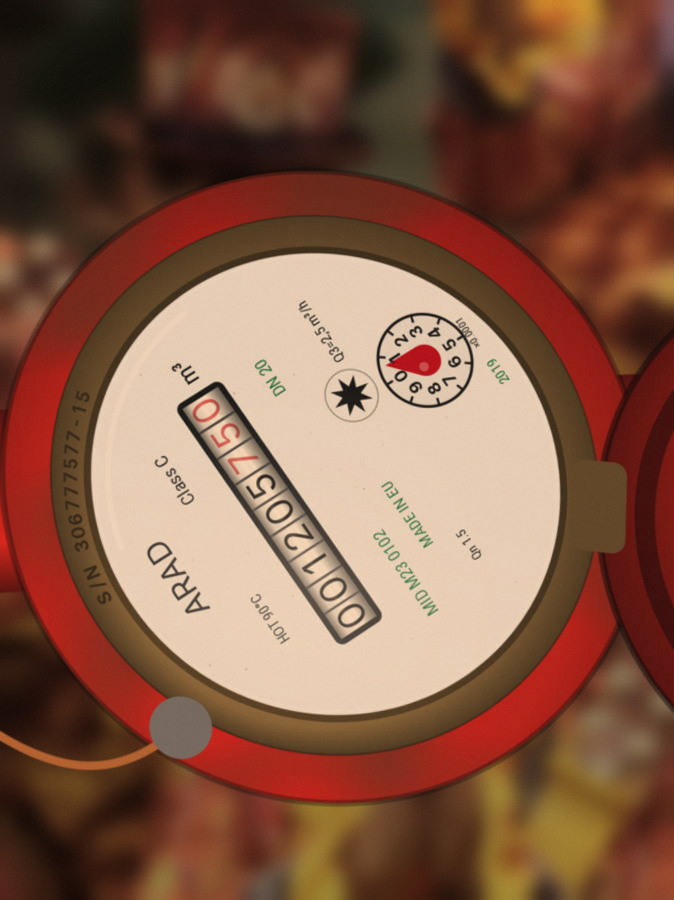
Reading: 1205.7500 m³
